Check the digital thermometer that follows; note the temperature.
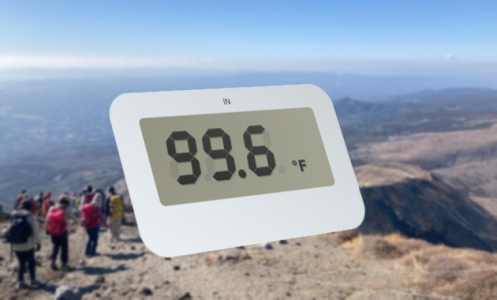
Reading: 99.6 °F
